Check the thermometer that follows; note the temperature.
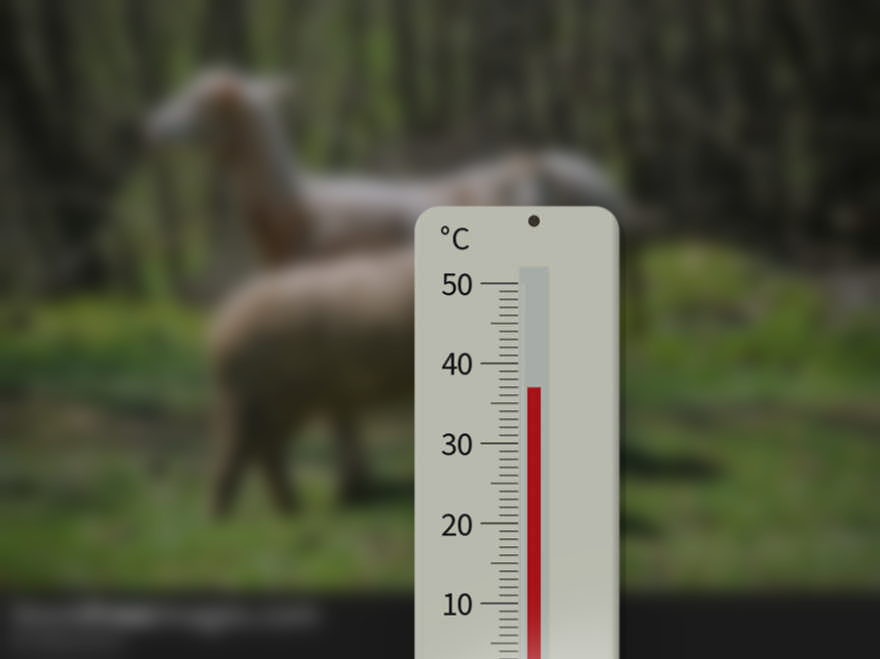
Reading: 37 °C
